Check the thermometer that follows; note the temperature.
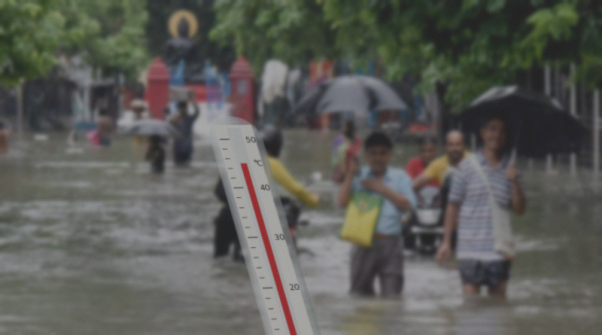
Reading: 45 °C
